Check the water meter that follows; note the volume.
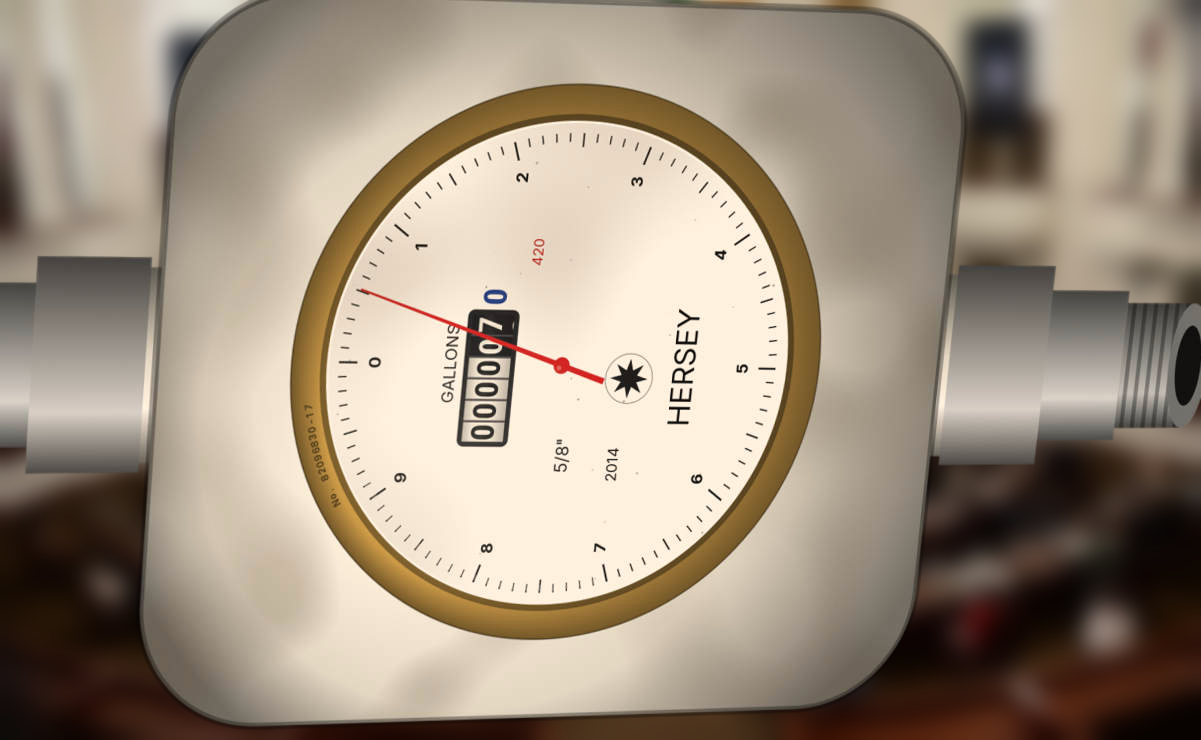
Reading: 70.5 gal
